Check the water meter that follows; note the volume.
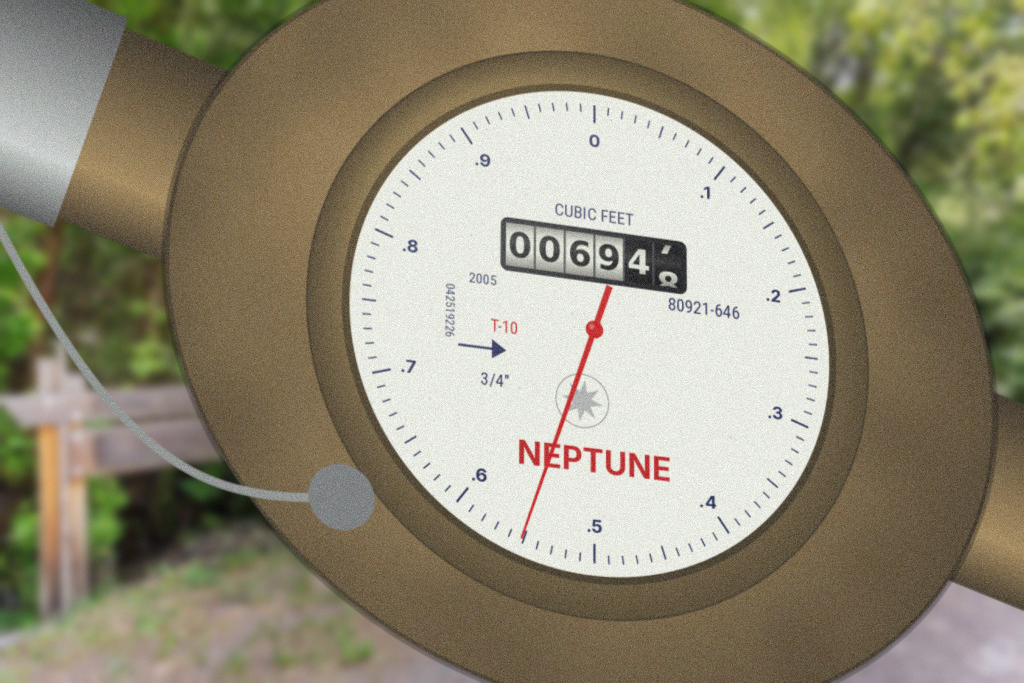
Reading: 6947.55 ft³
